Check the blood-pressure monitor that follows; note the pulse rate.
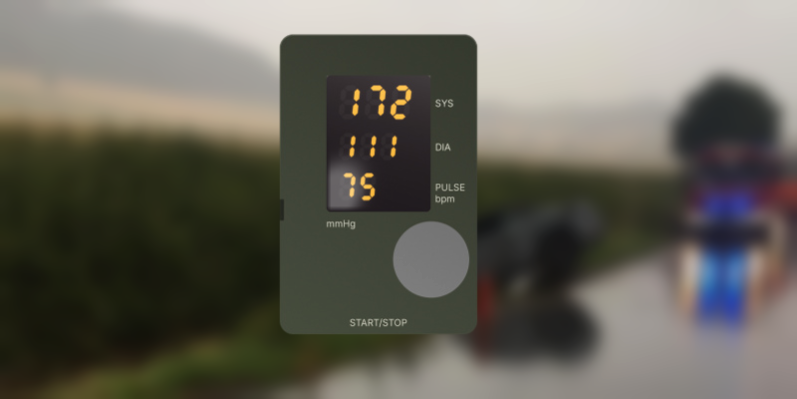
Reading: 75 bpm
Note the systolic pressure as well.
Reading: 172 mmHg
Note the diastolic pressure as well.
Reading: 111 mmHg
